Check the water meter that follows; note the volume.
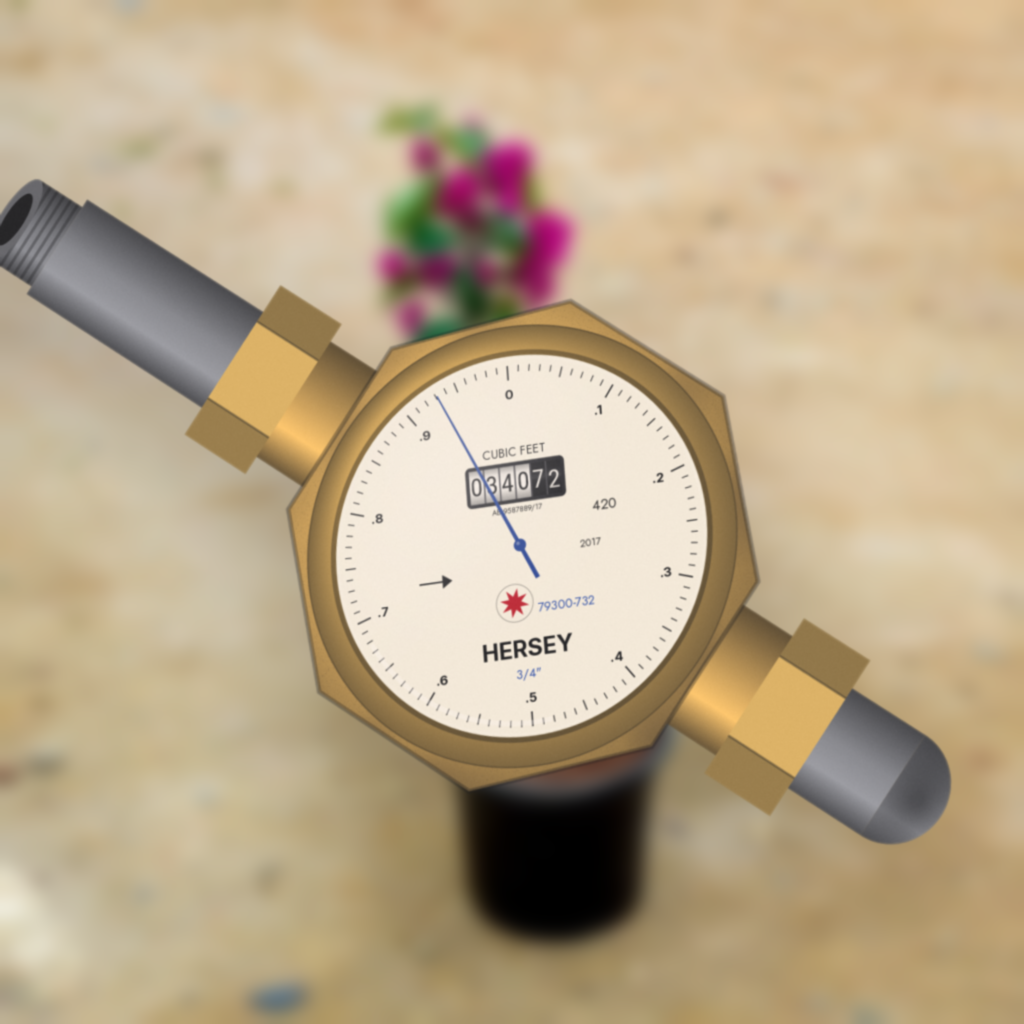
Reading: 34071.93 ft³
